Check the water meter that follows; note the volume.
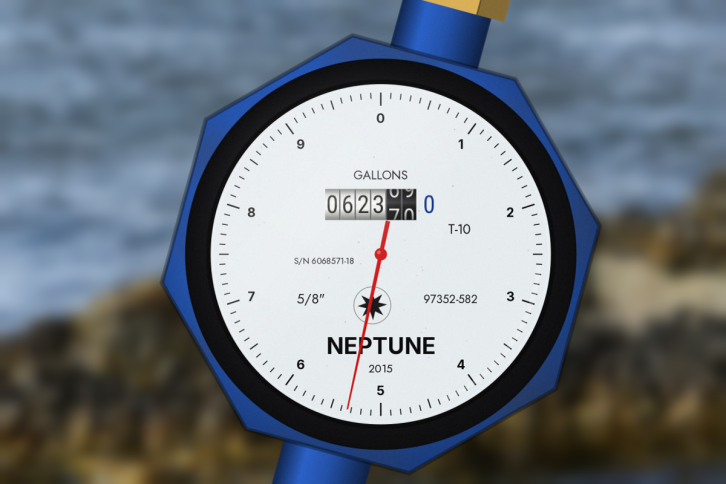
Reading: 623695.3 gal
